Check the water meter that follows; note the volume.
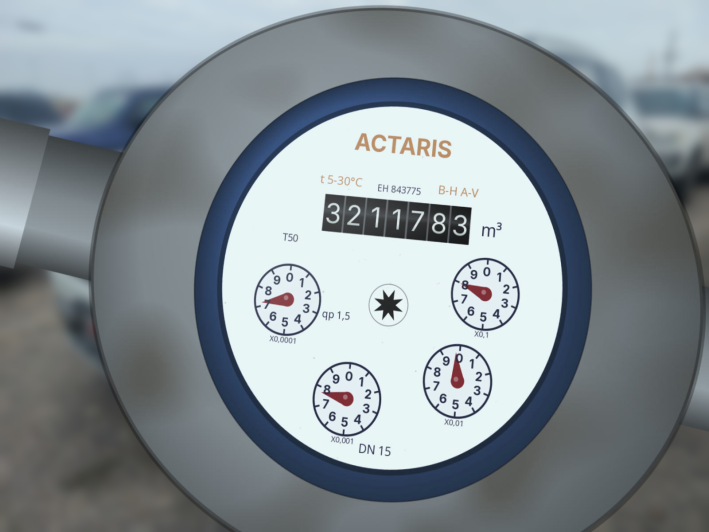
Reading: 3211783.7977 m³
